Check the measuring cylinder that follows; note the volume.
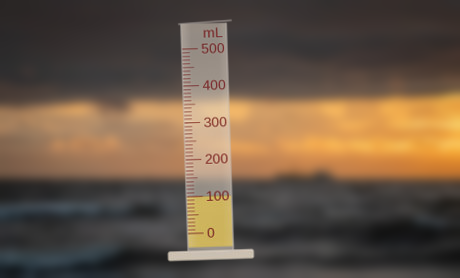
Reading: 100 mL
